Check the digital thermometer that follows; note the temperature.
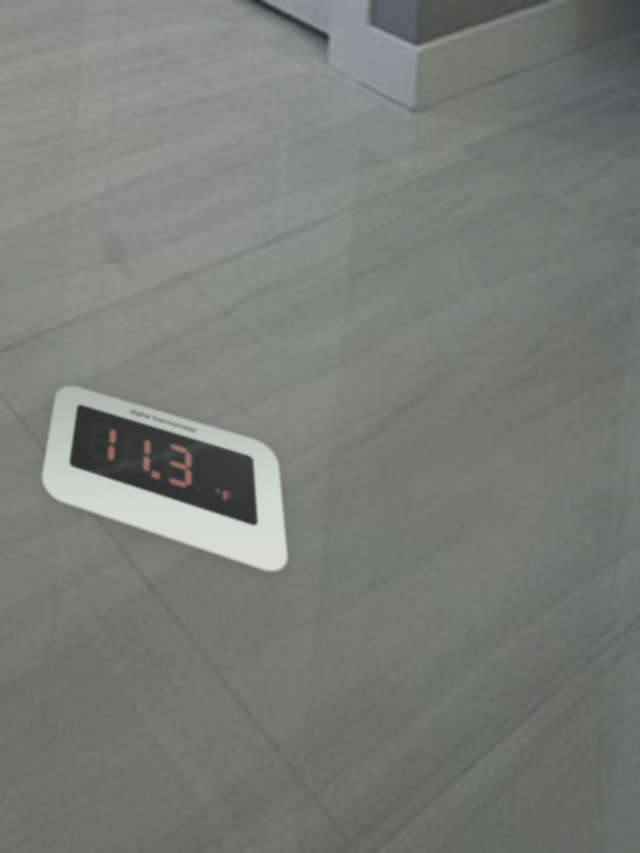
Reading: 11.3 °F
